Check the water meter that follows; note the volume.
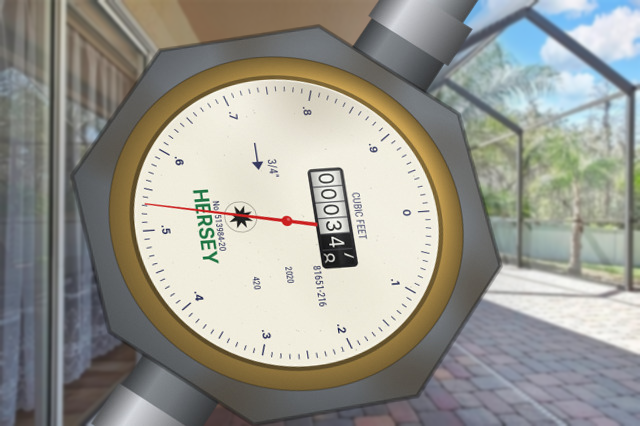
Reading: 347.53 ft³
